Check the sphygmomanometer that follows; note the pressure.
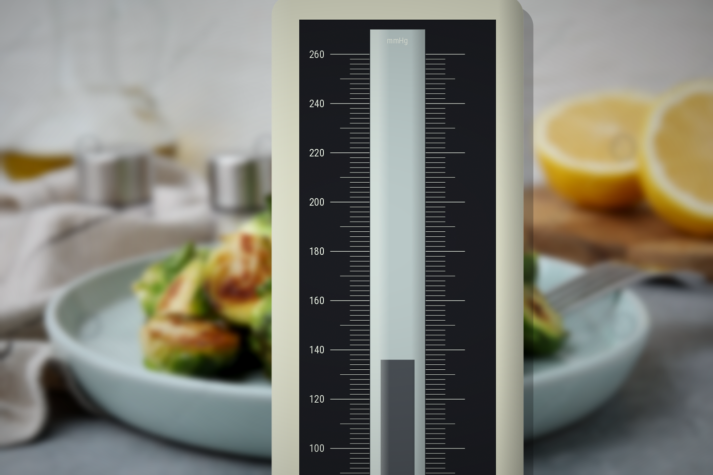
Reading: 136 mmHg
